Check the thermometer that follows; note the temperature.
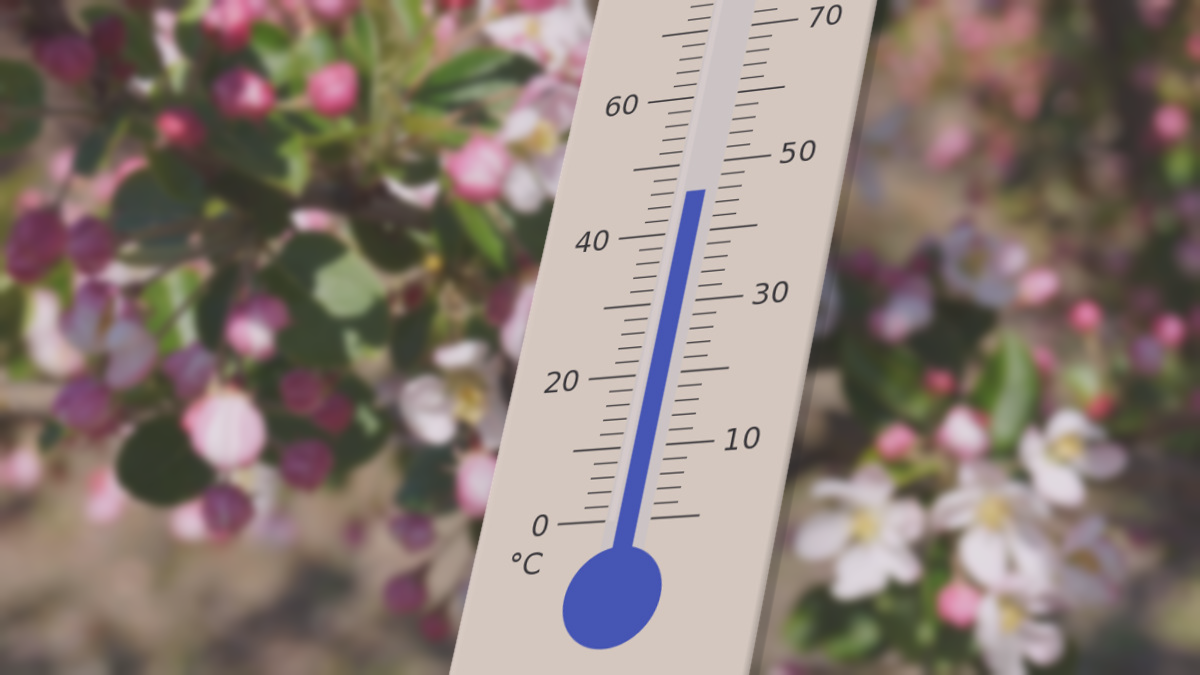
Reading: 46 °C
